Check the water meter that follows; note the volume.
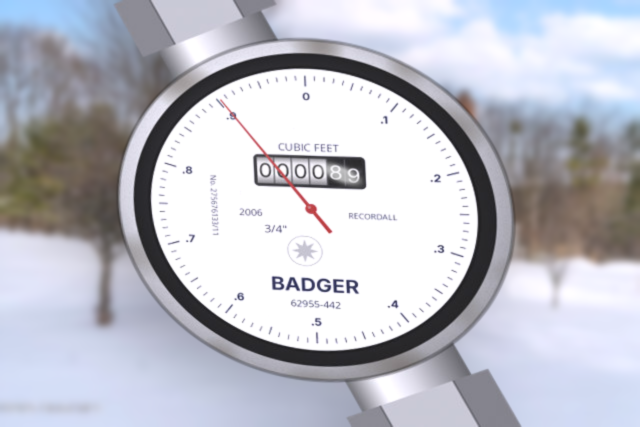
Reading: 88.90 ft³
